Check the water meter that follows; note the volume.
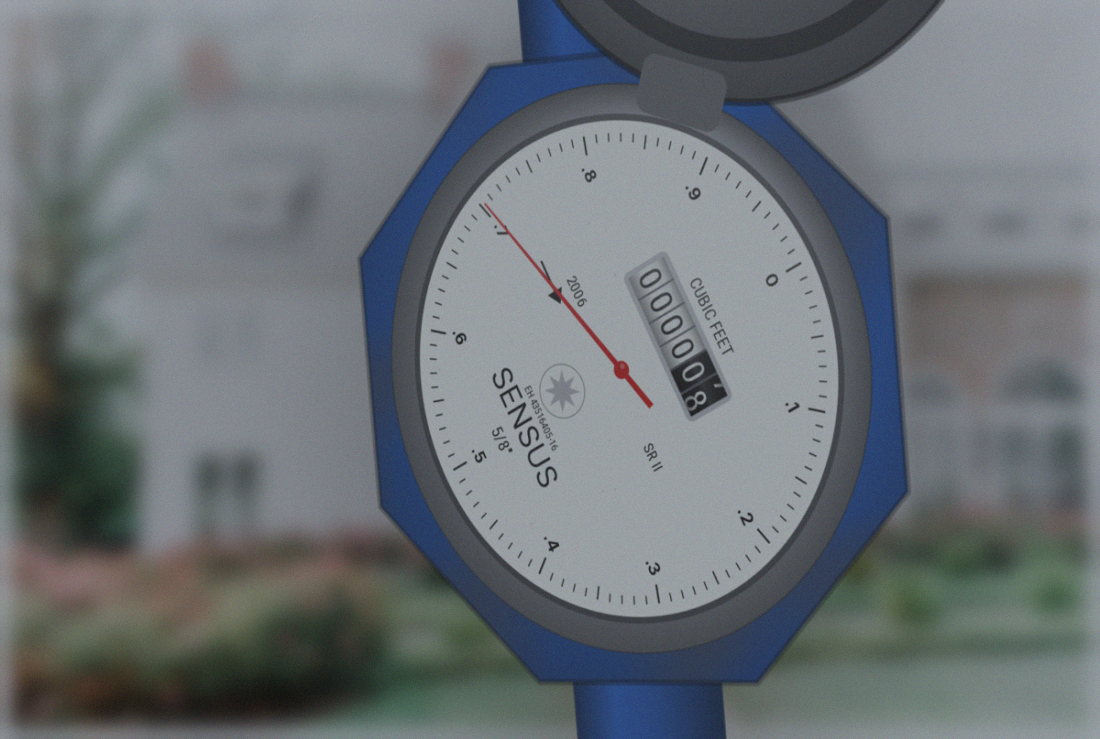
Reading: 7.70 ft³
